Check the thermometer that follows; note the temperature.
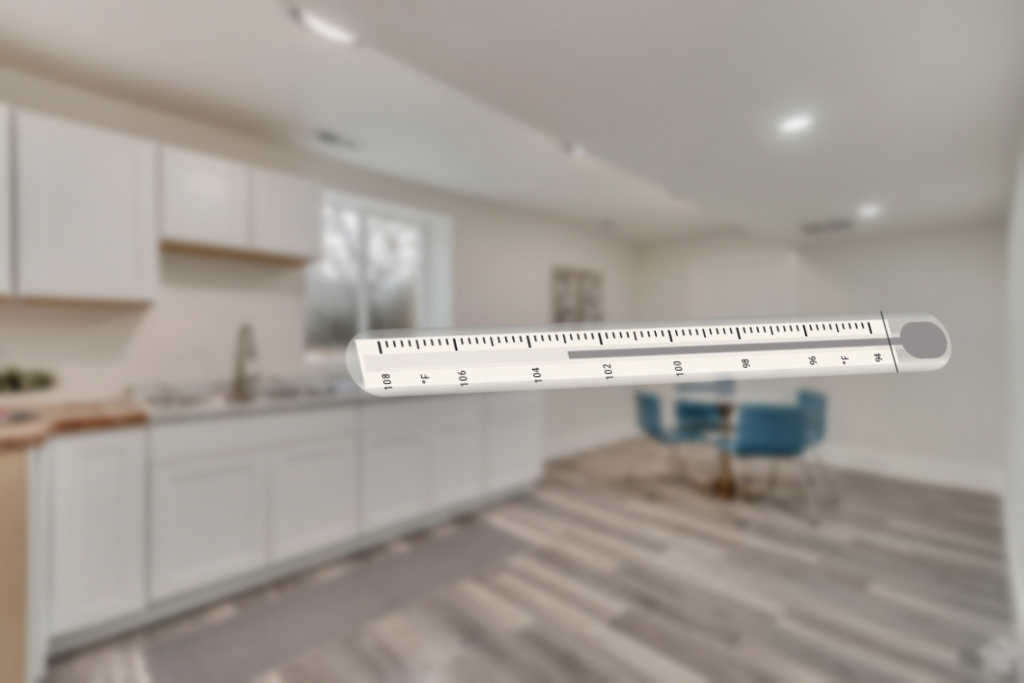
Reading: 103 °F
